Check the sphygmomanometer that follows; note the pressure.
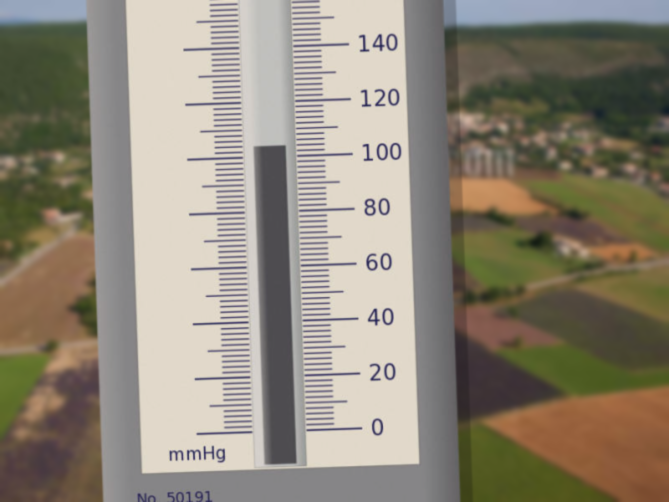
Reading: 104 mmHg
